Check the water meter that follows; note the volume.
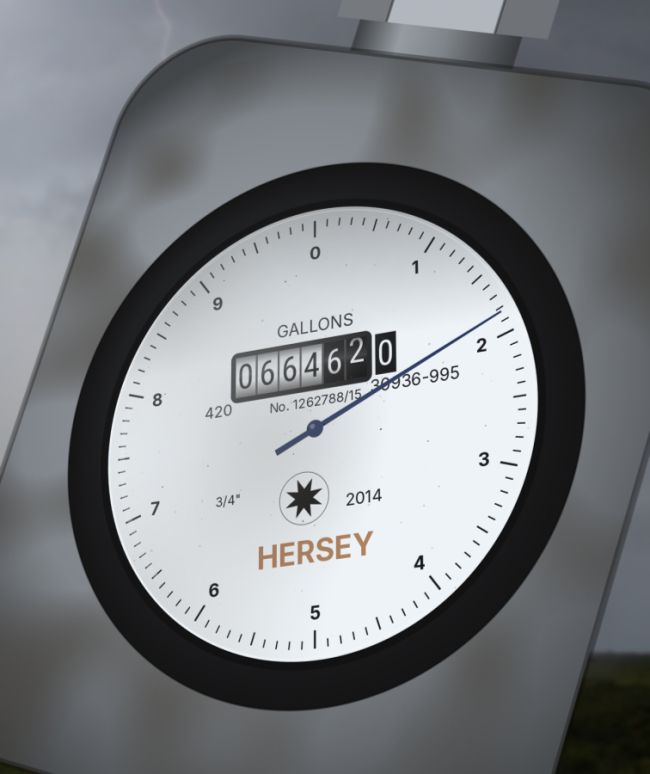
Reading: 664621.8 gal
